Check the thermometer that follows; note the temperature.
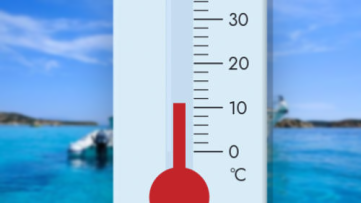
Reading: 11 °C
